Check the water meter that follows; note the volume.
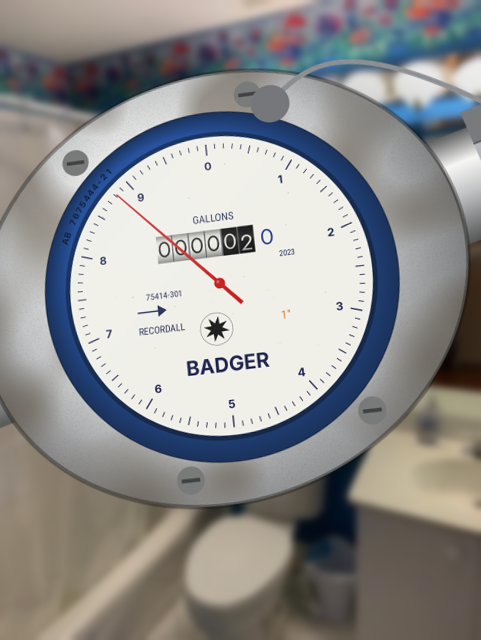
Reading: 18.8 gal
